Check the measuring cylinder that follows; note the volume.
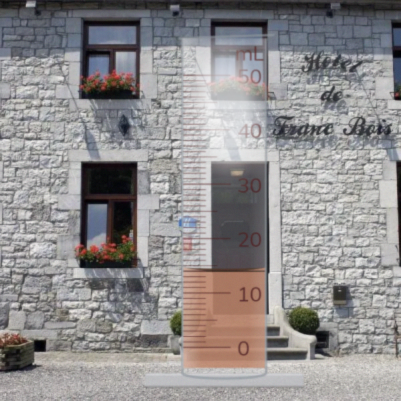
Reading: 14 mL
